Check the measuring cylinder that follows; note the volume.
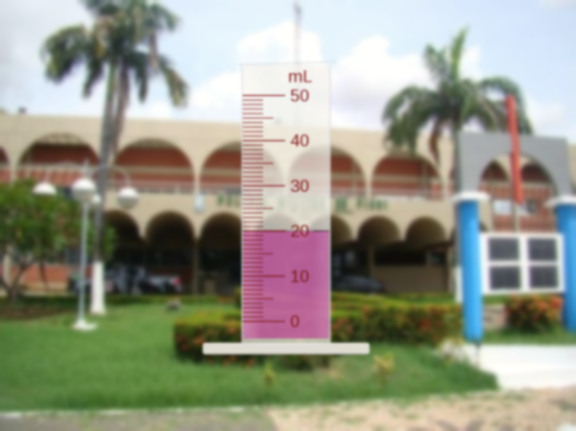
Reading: 20 mL
